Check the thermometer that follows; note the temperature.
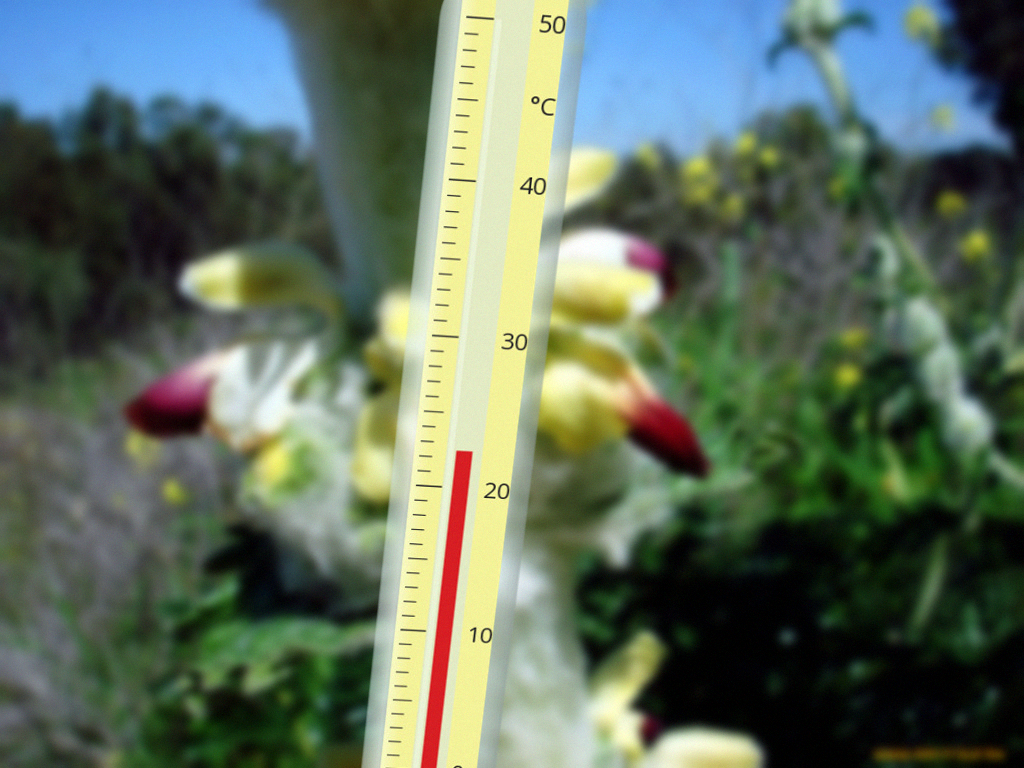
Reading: 22.5 °C
